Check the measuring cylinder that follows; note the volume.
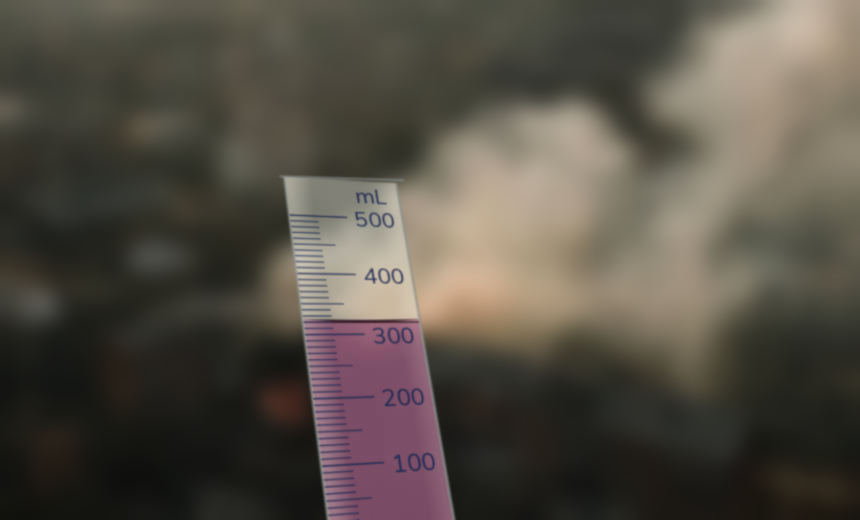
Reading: 320 mL
